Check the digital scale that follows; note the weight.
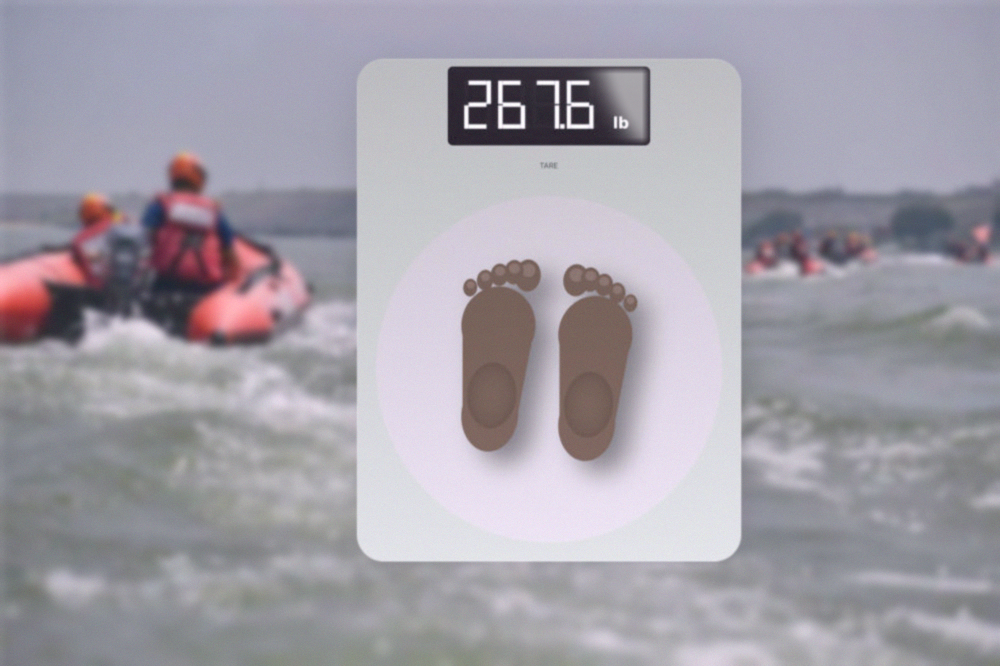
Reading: 267.6 lb
